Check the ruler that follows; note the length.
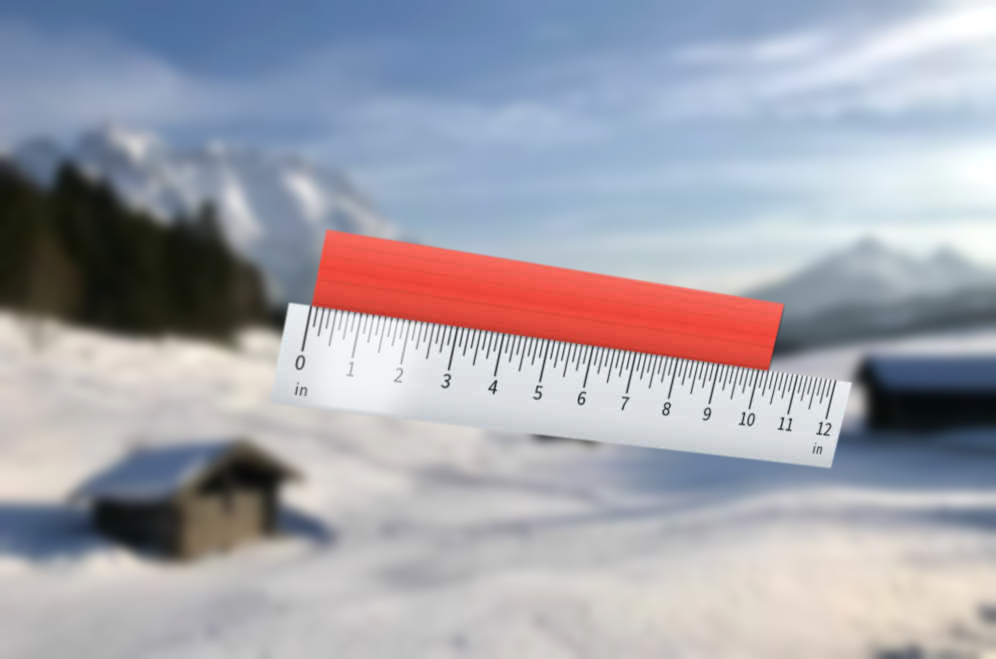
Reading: 10.25 in
